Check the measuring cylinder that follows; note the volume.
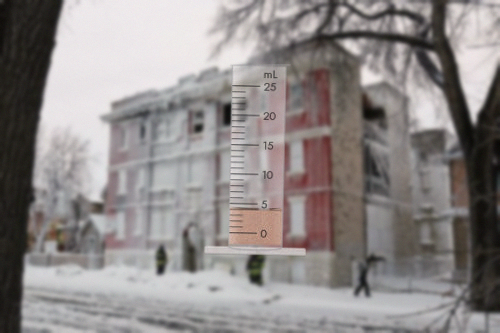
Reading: 4 mL
